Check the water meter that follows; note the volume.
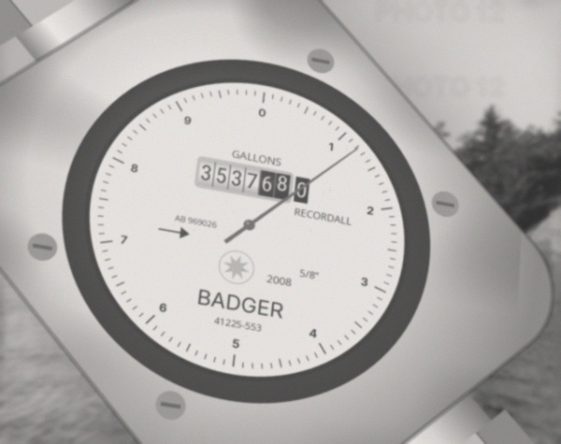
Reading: 3537681.2 gal
